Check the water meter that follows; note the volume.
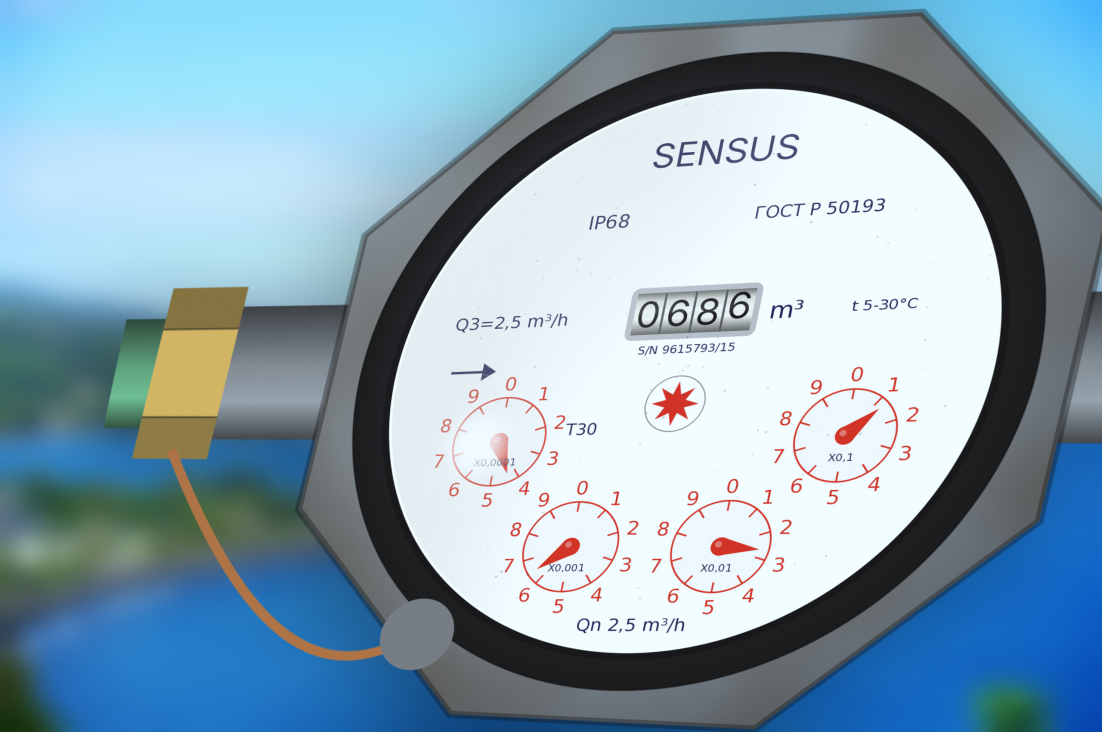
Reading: 686.1264 m³
